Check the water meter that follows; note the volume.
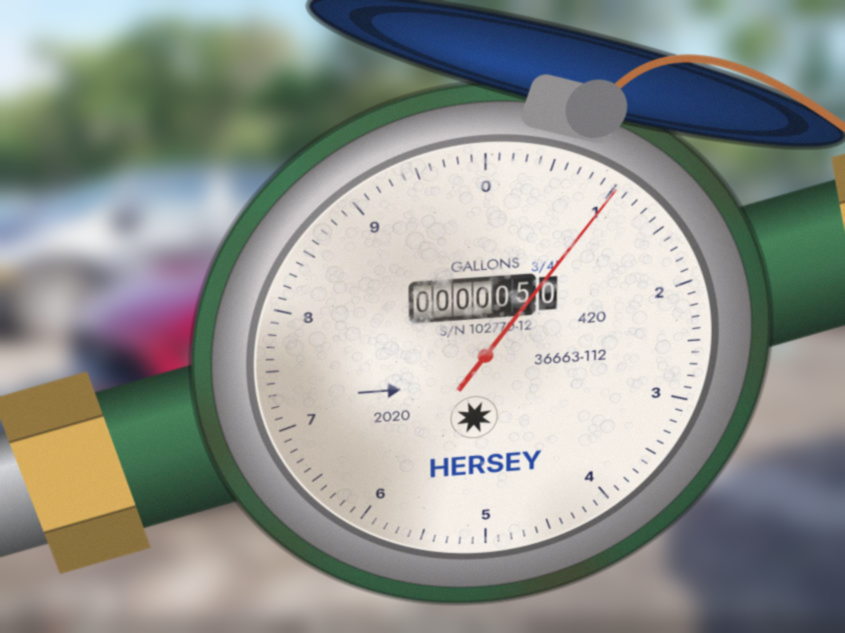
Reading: 51.0 gal
